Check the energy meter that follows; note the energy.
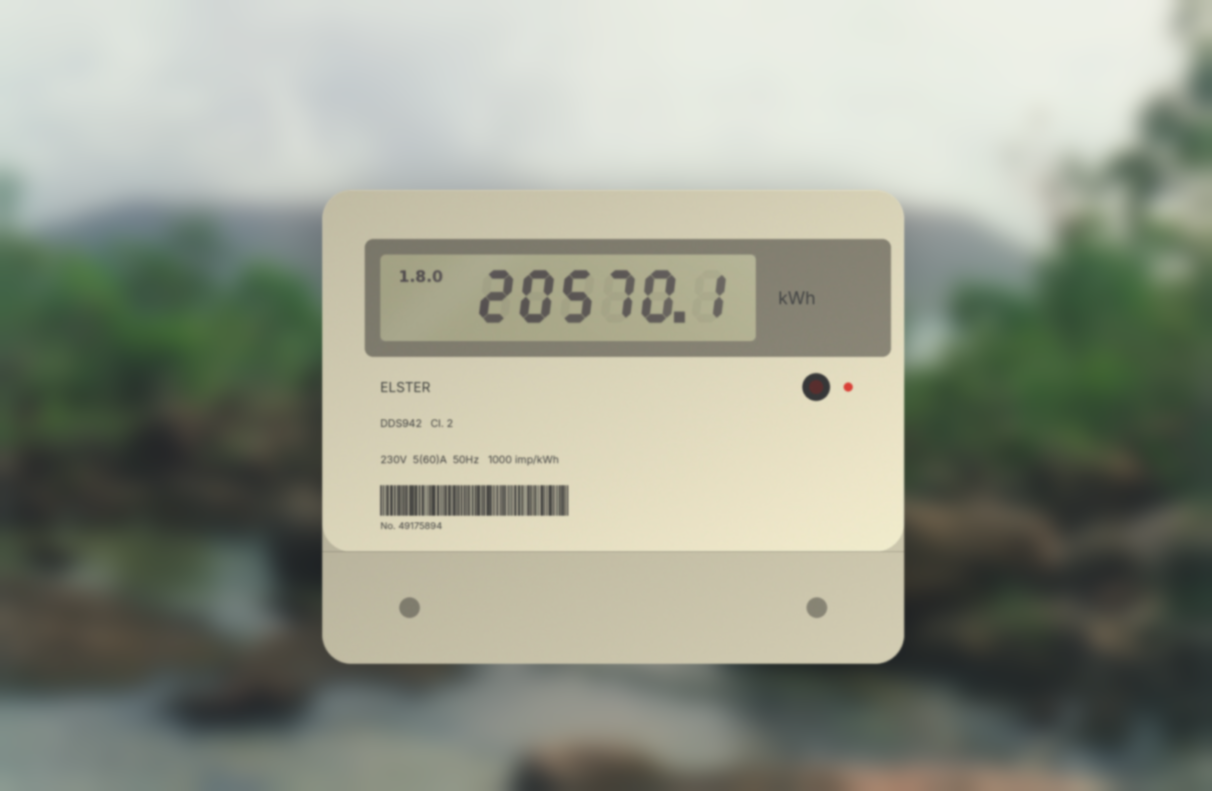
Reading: 20570.1 kWh
